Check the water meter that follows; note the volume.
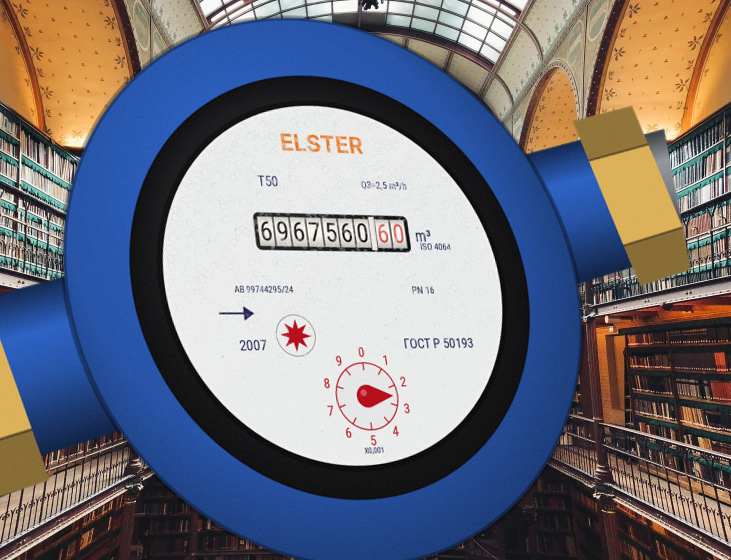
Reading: 6967560.602 m³
